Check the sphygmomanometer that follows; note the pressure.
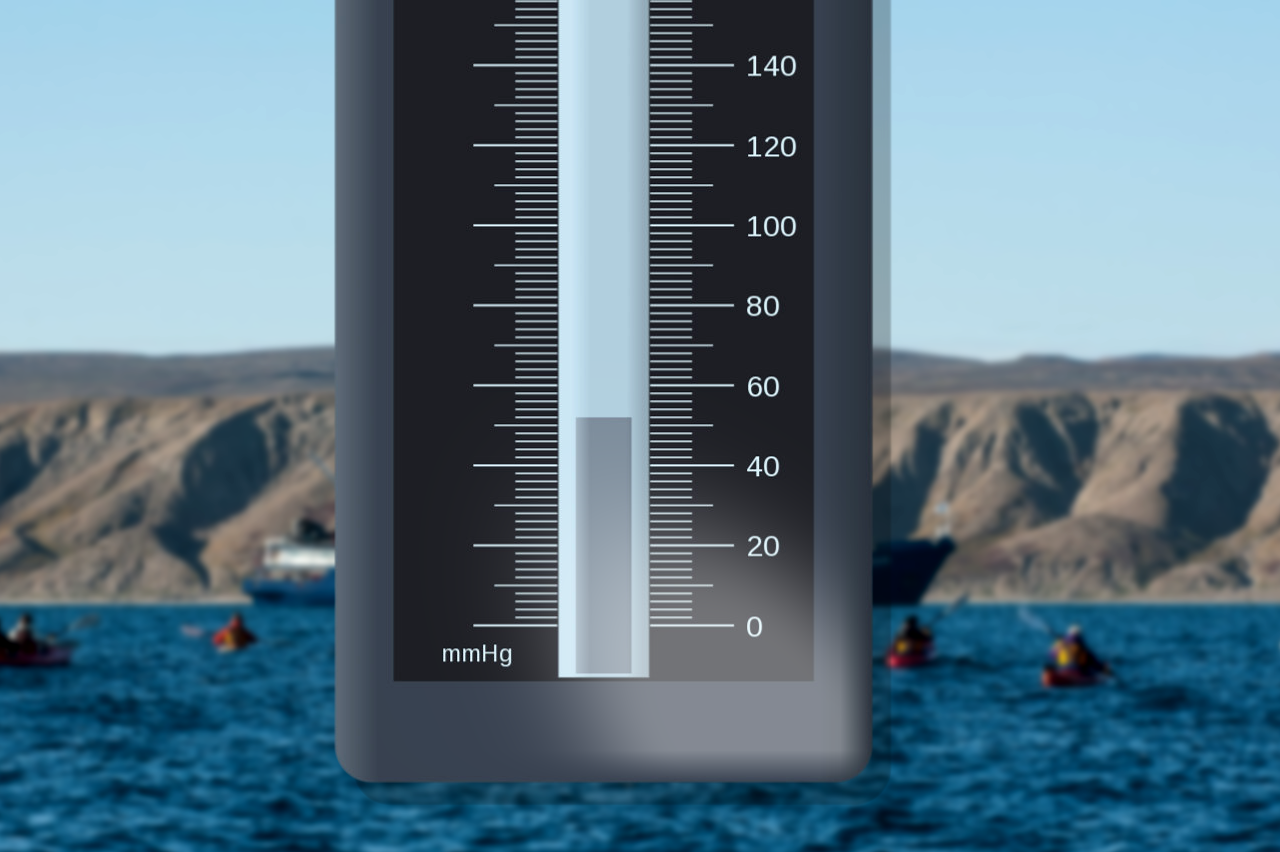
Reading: 52 mmHg
